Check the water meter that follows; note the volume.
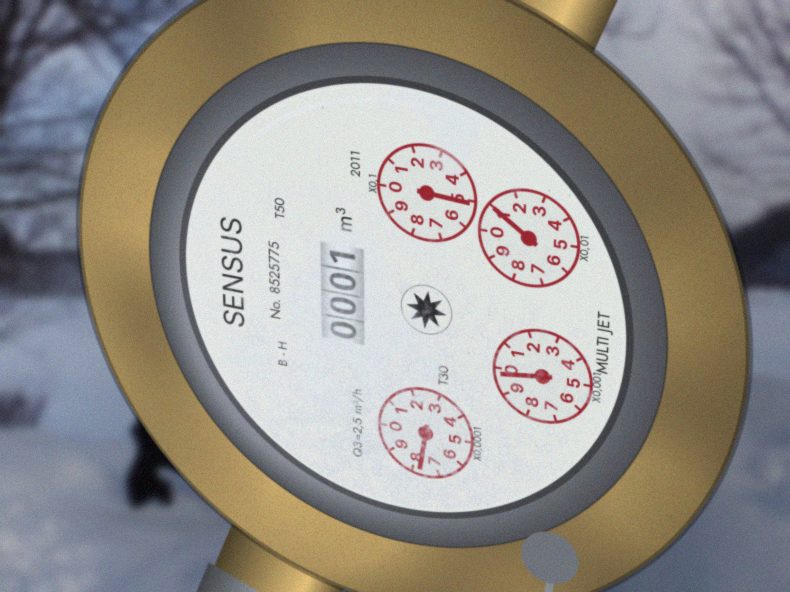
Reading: 1.5097 m³
